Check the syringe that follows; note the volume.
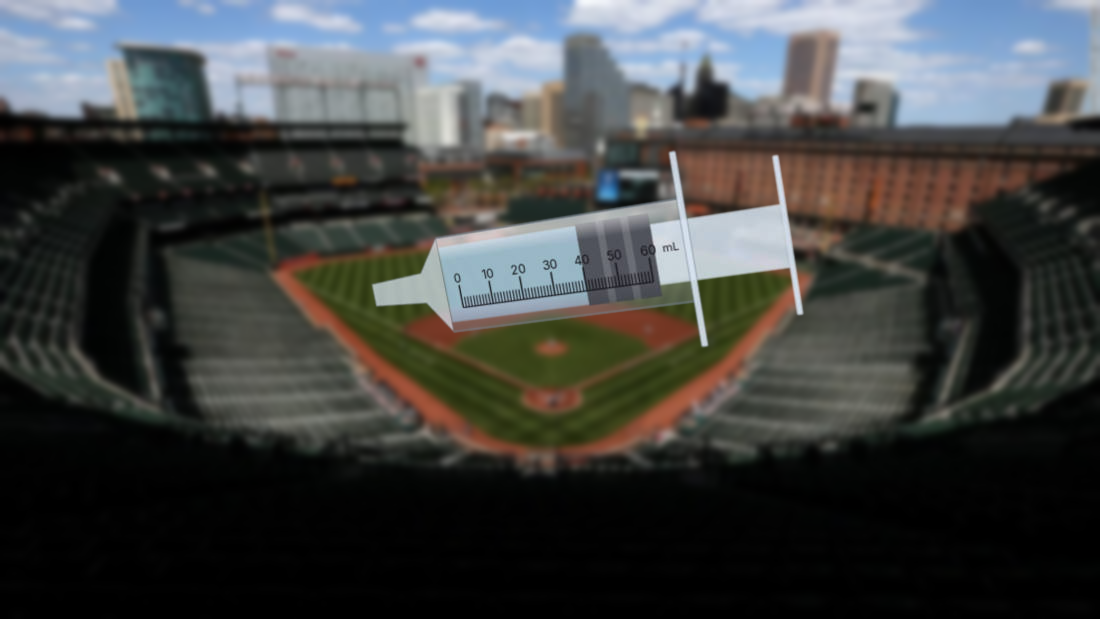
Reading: 40 mL
